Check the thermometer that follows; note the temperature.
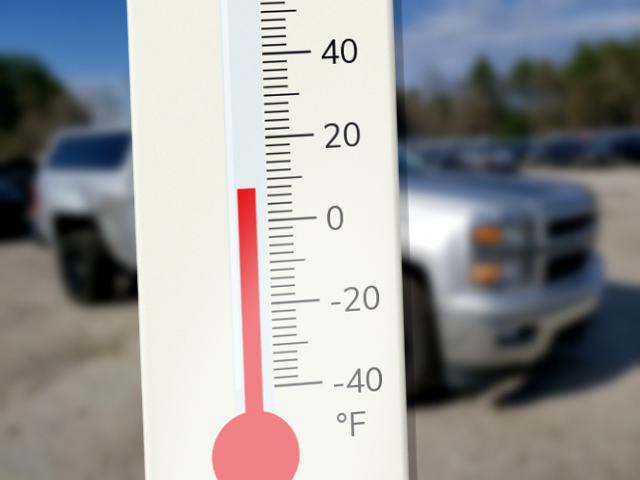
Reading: 8 °F
